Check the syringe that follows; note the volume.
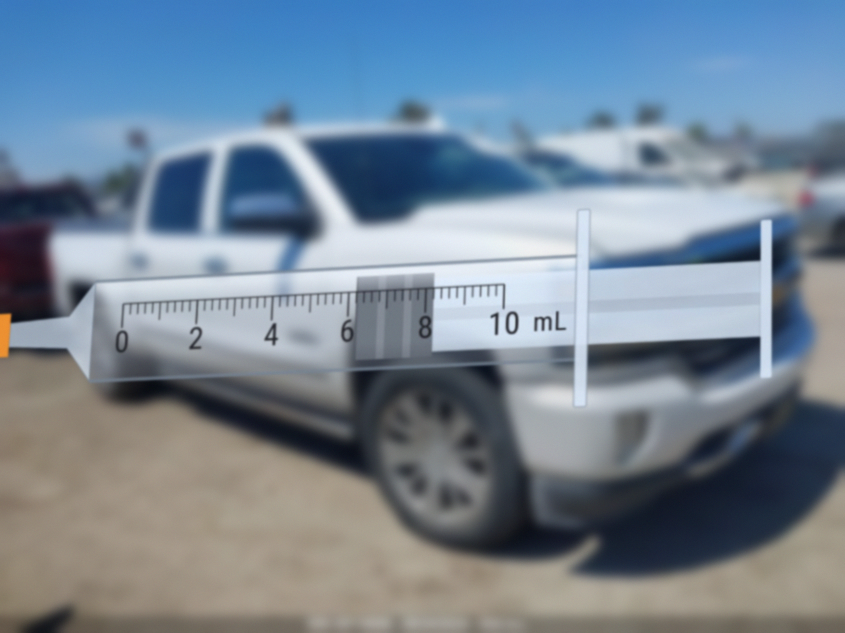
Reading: 6.2 mL
